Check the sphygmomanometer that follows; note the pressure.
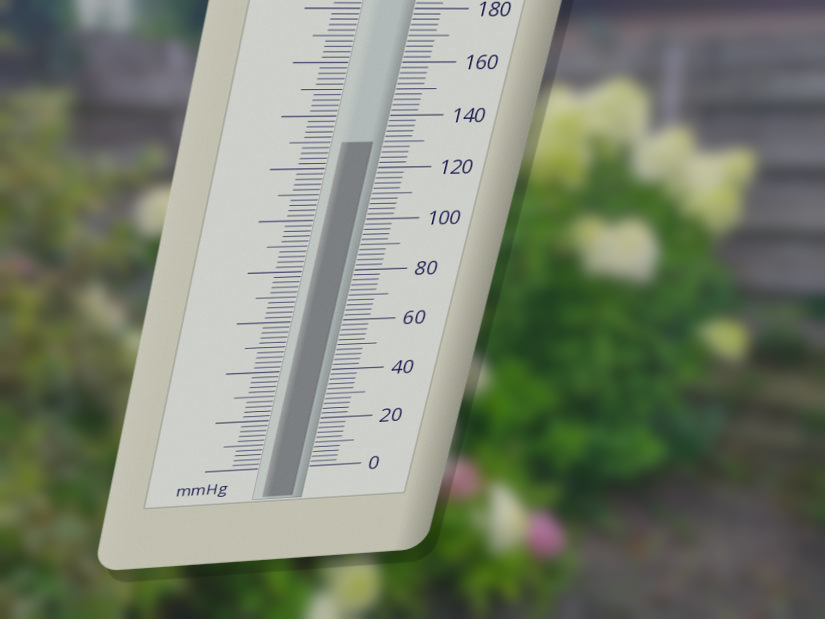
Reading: 130 mmHg
